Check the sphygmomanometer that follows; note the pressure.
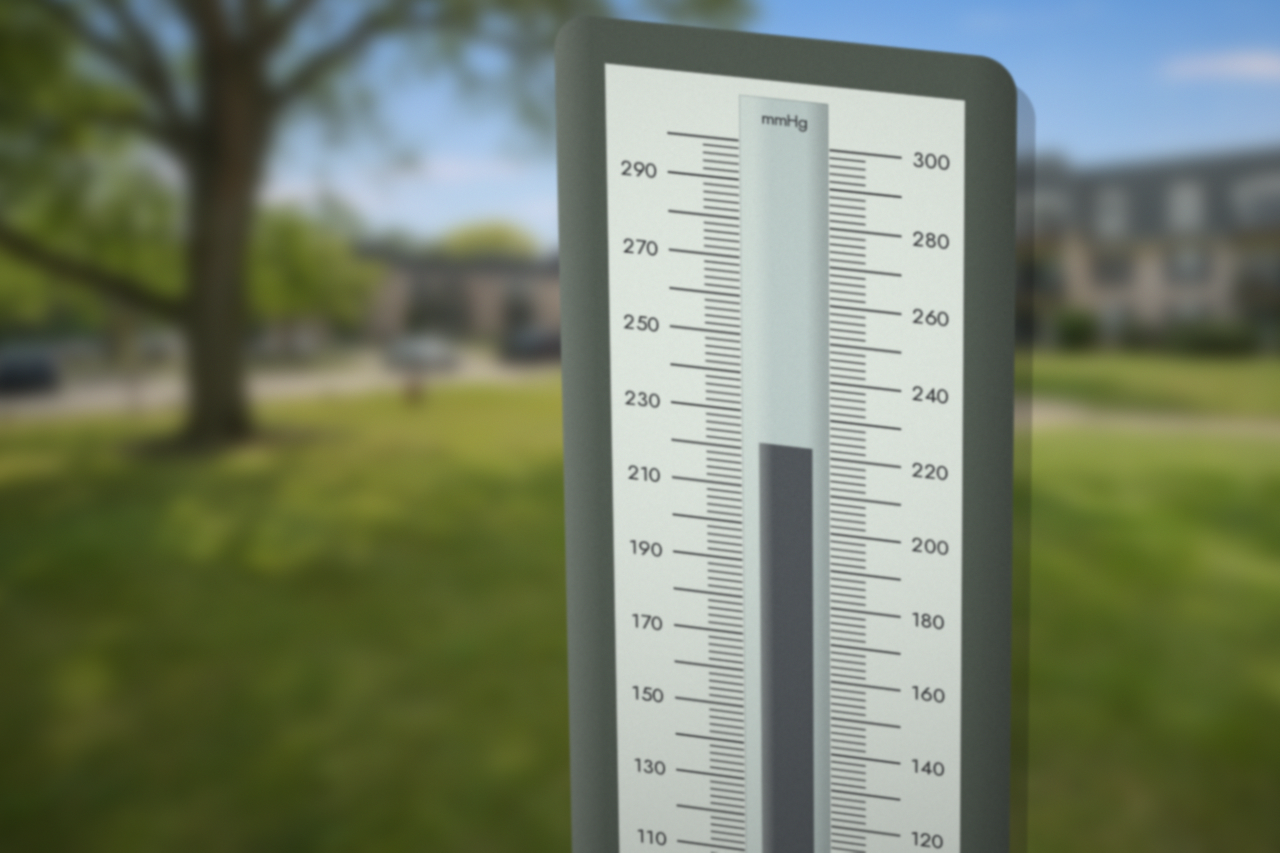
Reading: 222 mmHg
